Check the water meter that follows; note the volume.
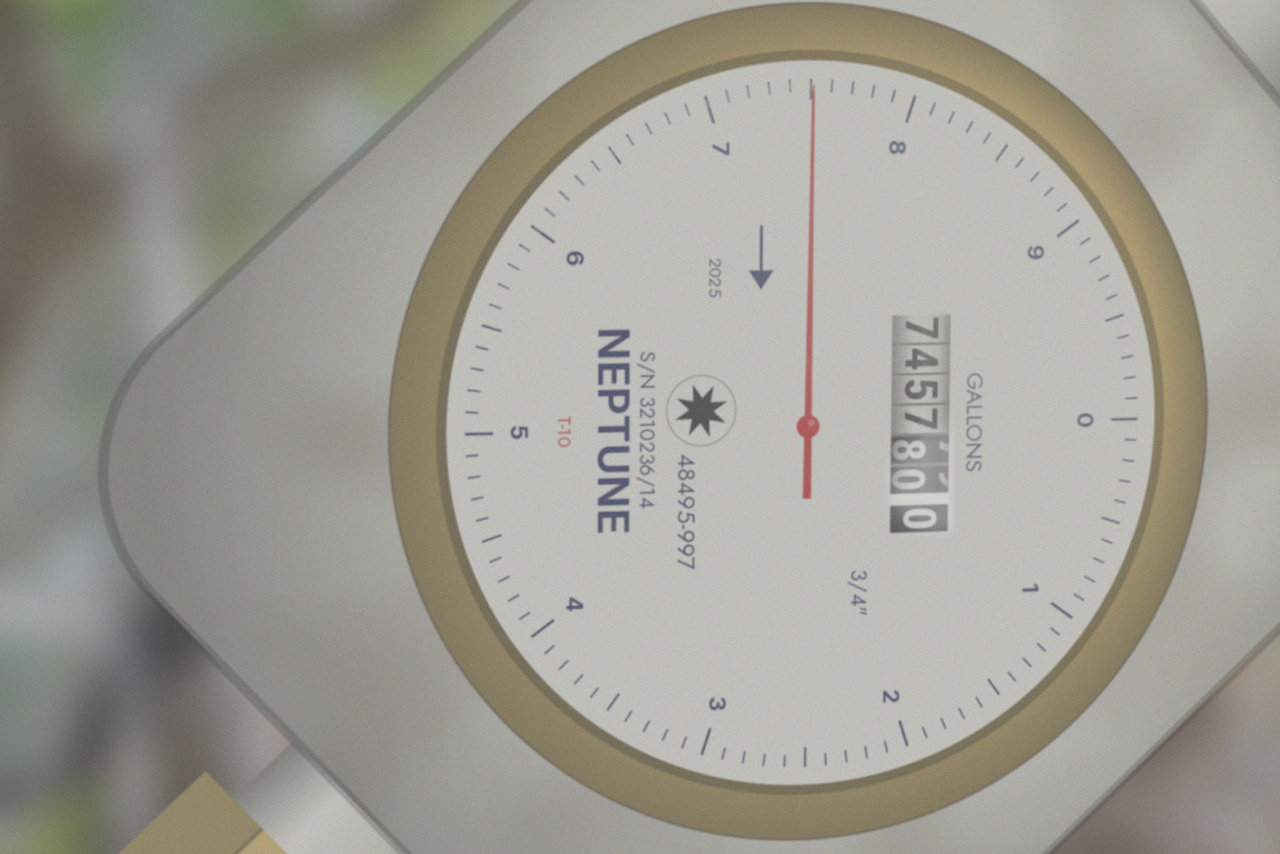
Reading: 7457797.5 gal
